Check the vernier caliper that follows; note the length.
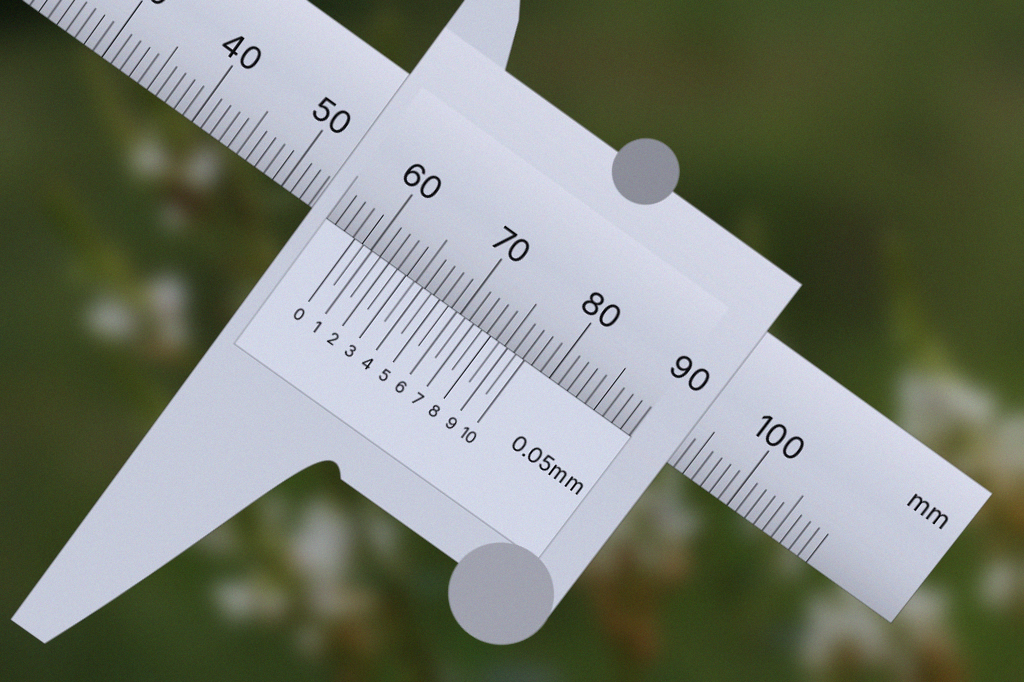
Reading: 58.2 mm
